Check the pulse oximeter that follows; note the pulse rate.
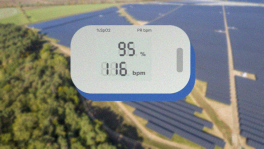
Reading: 116 bpm
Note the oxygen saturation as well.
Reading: 95 %
